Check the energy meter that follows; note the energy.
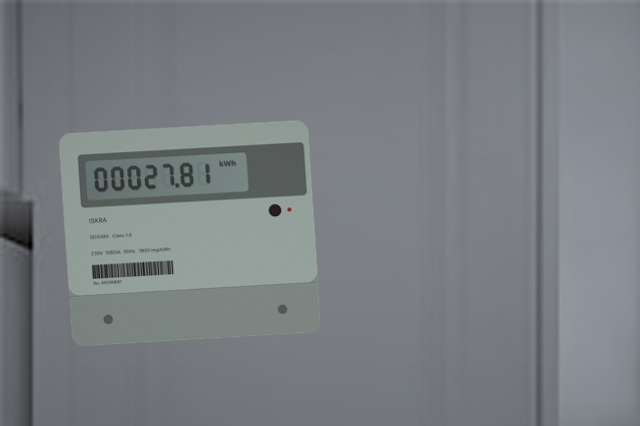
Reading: 27.81 kWh
